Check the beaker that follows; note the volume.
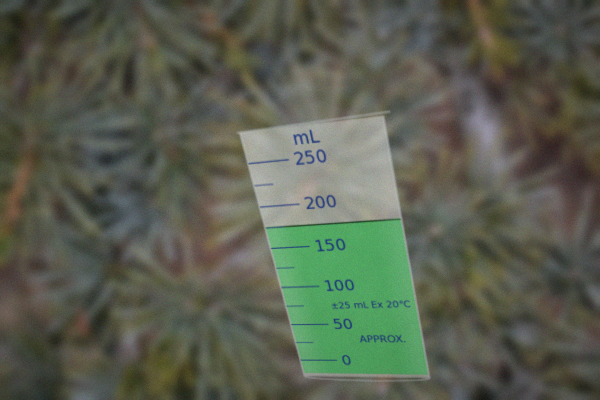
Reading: 175 mL
